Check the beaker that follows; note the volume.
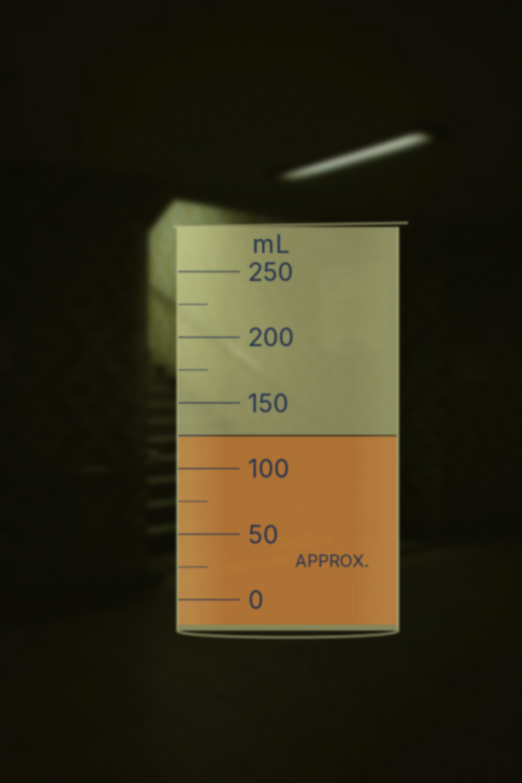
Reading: 125 mL
